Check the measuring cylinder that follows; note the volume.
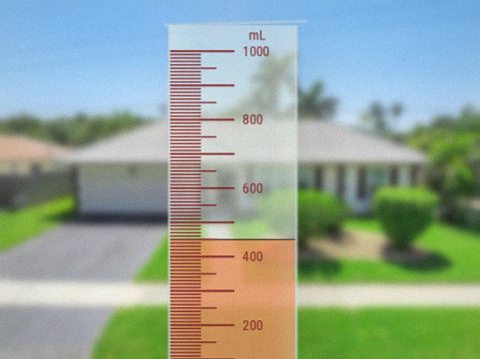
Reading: 450 mL
